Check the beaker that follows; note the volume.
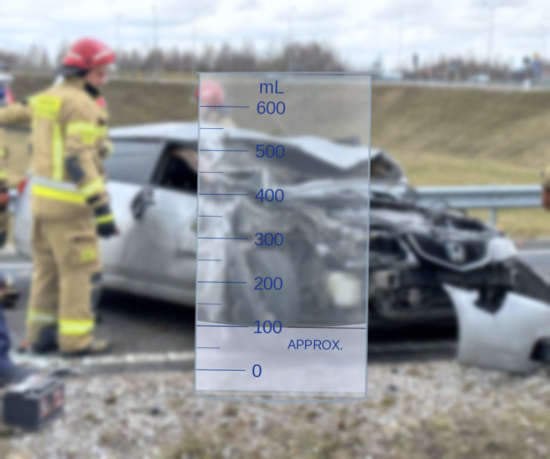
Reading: 100 mL
